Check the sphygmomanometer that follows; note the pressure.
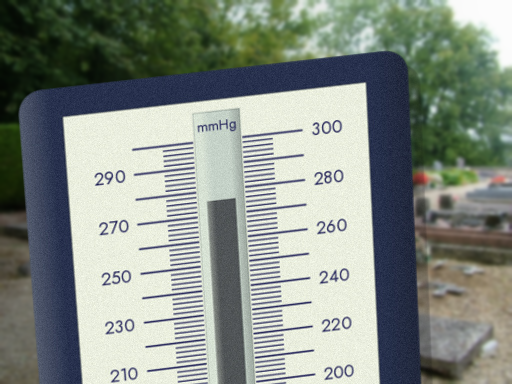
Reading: 276 mmHg
